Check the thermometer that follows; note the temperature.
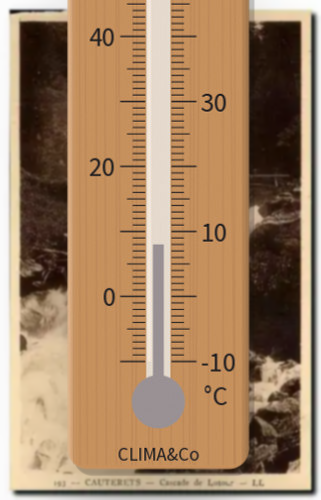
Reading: 8 °C
